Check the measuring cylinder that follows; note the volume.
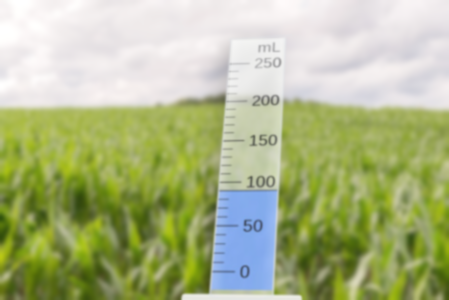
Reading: 90 mL
